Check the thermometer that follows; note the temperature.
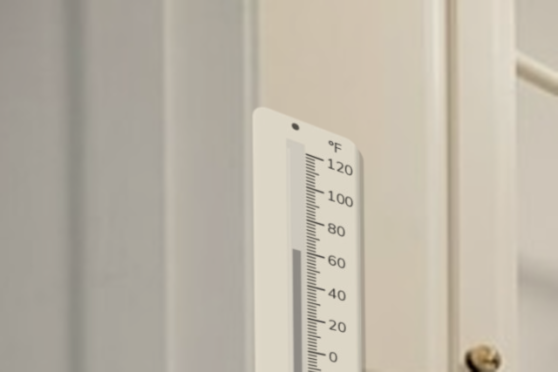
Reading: 60 °F
